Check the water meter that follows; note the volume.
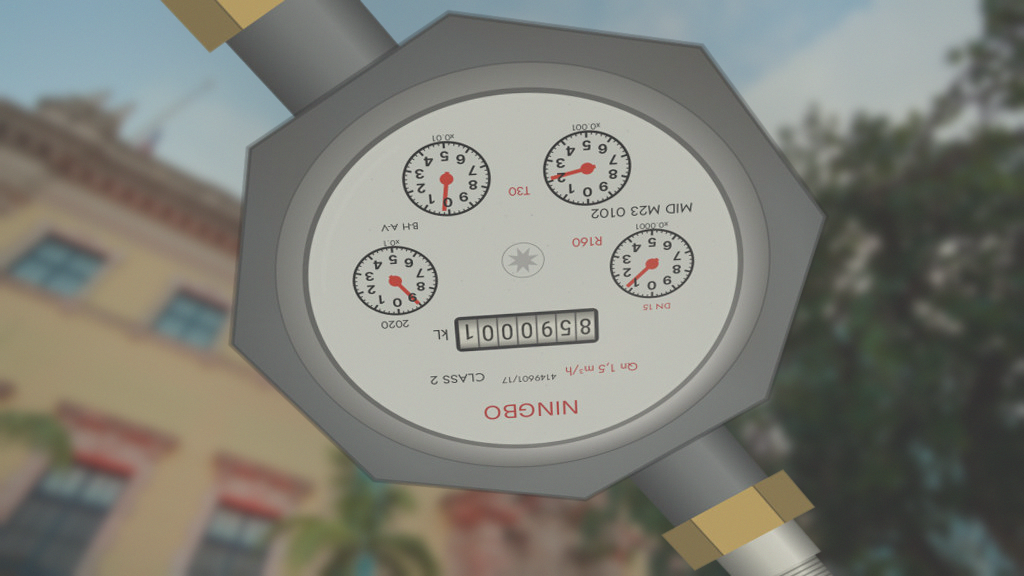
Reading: 8590000.9021 kL
